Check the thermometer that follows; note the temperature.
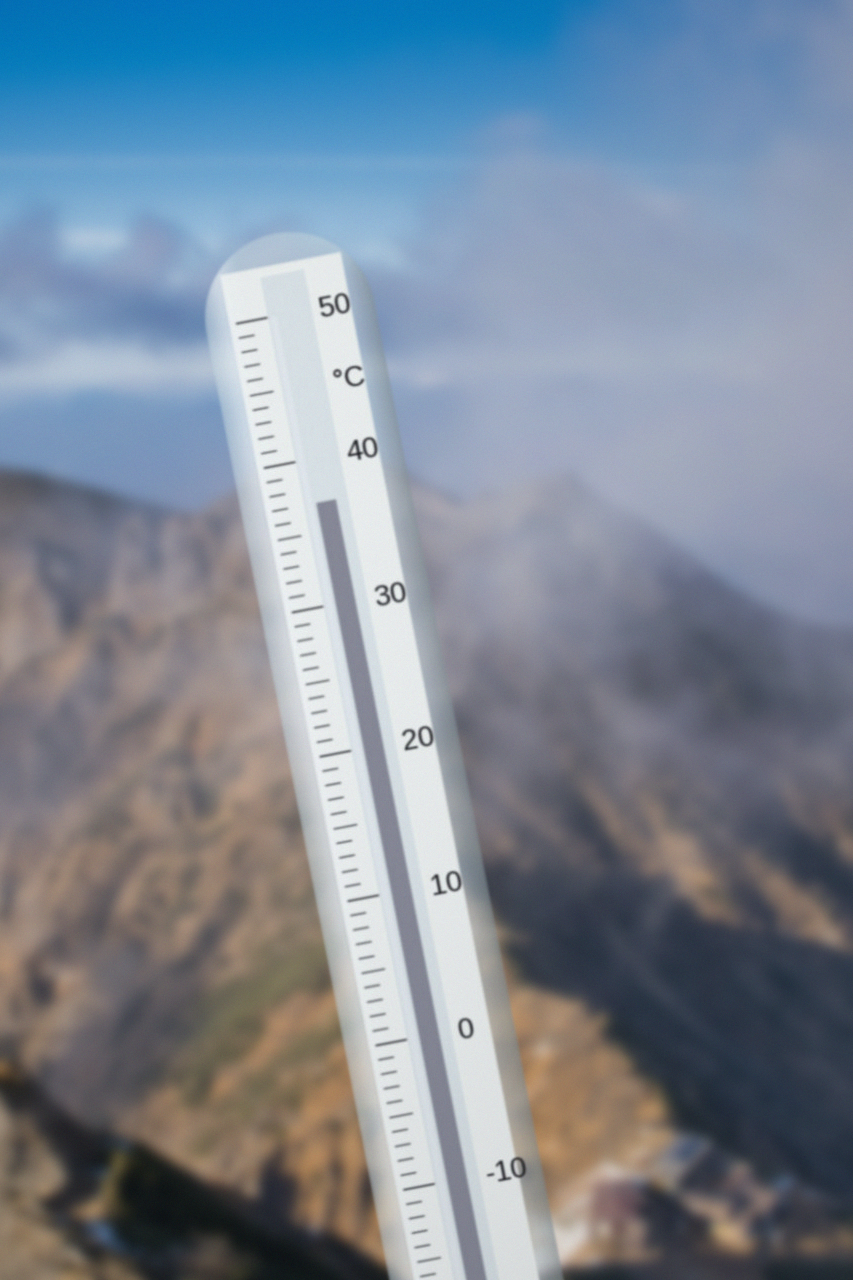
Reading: 37 °C
